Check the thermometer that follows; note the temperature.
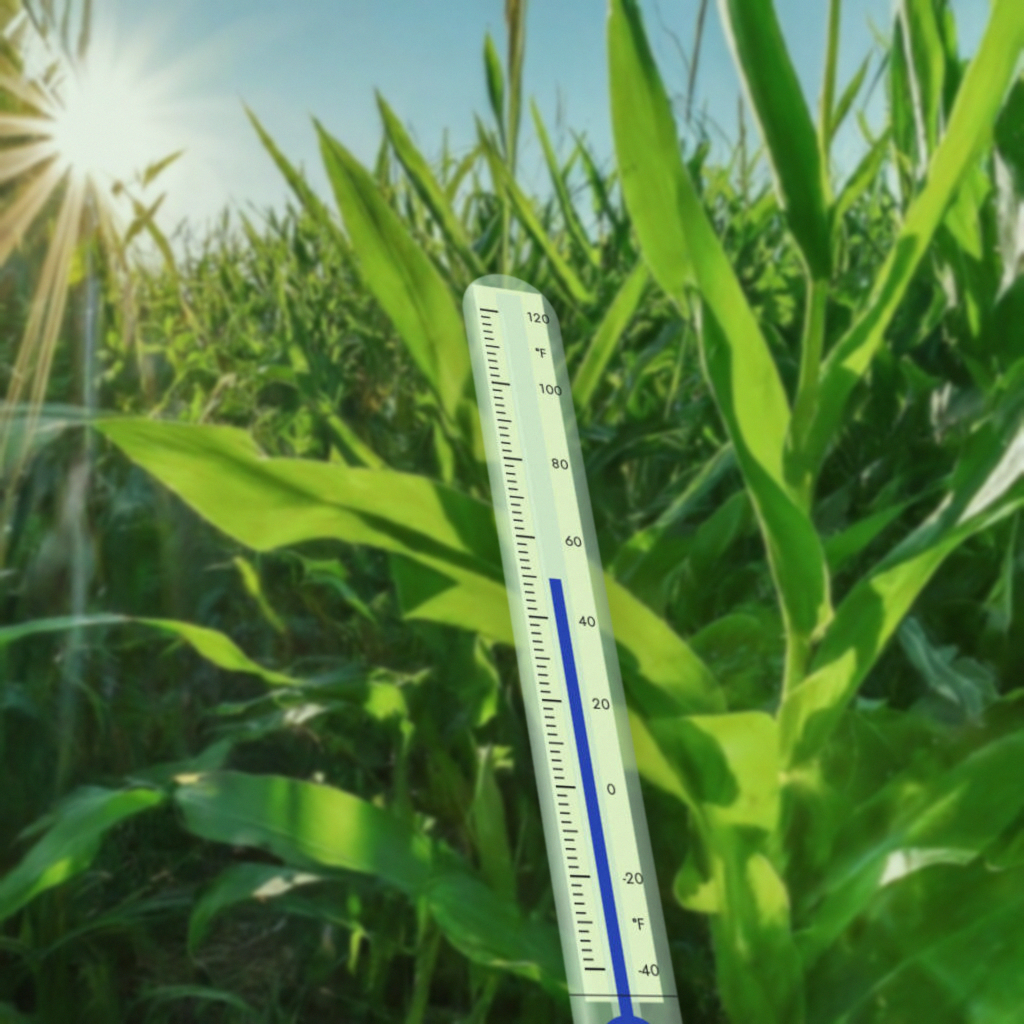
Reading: 50 °F
